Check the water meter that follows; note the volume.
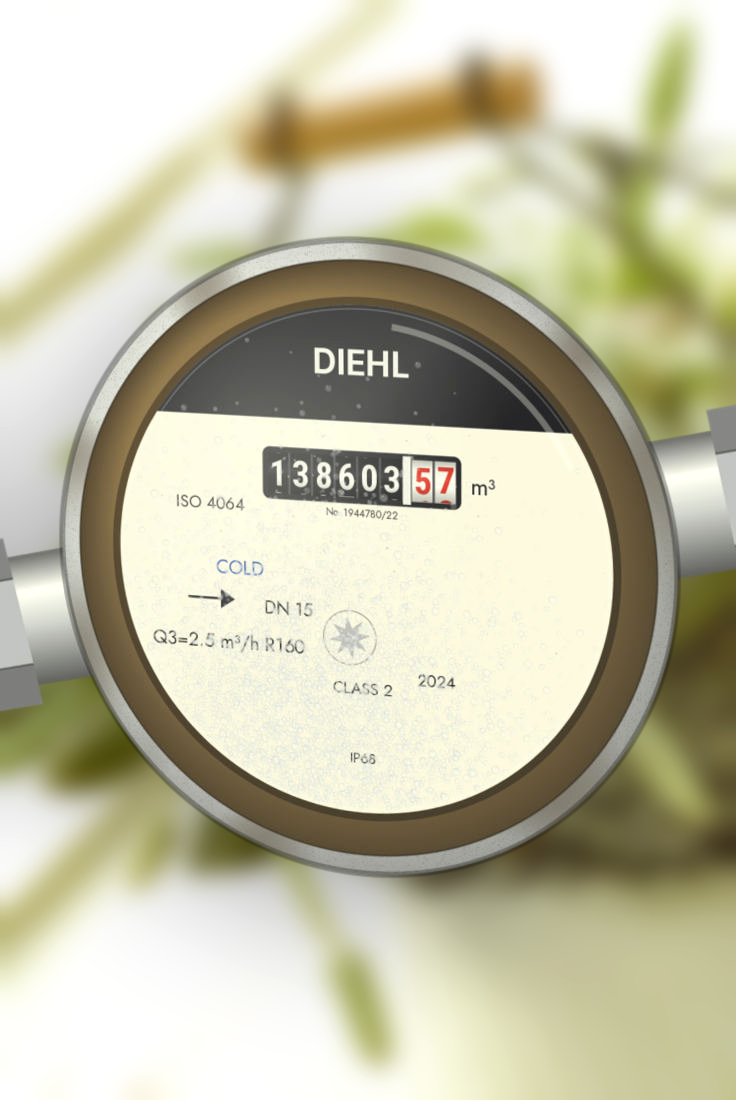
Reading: 138603.57 m³
